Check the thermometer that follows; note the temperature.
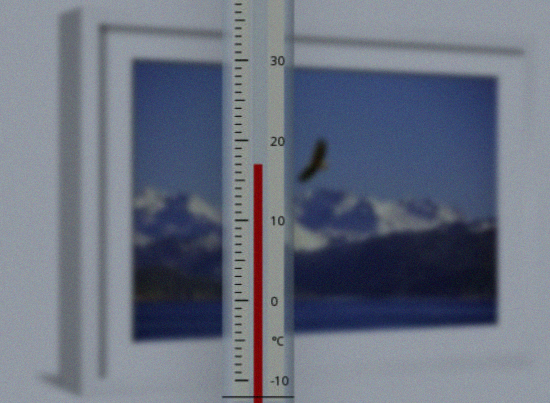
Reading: 17 °C
